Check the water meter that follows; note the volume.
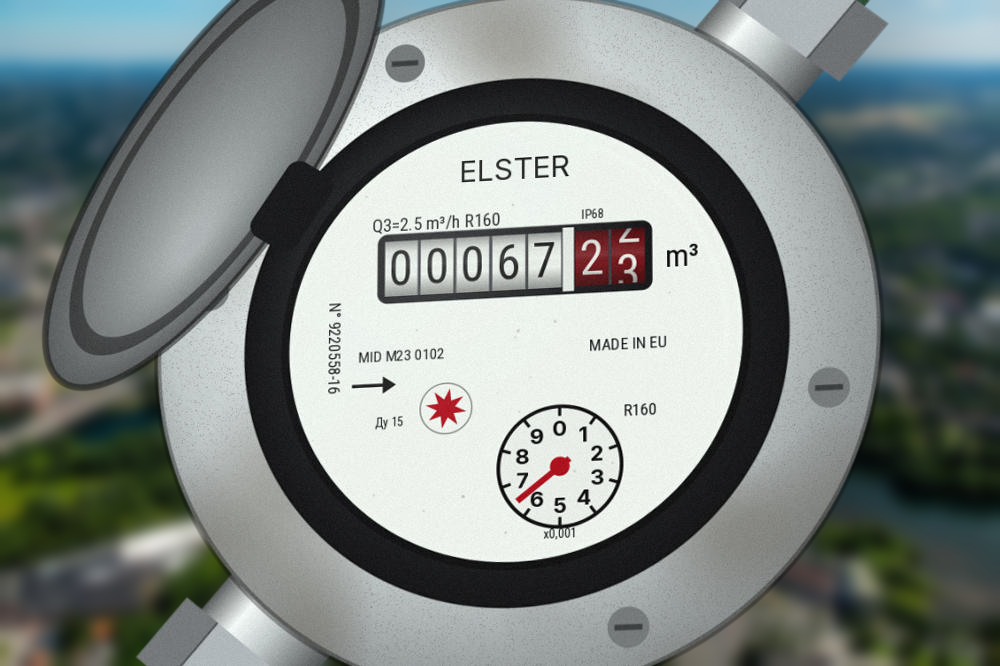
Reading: 67.226 m³
